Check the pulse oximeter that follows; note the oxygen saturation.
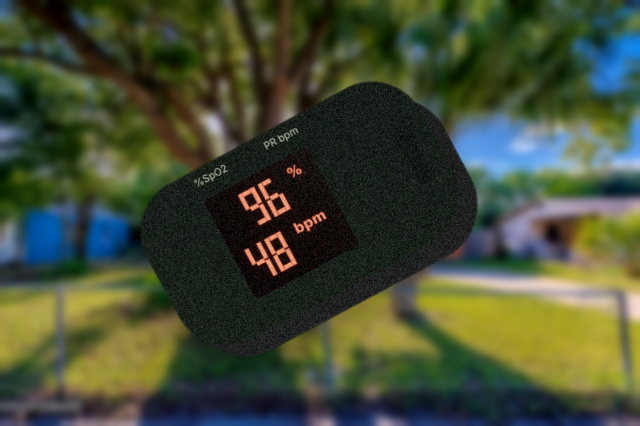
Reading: 96 %
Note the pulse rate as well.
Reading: 48 bpm
